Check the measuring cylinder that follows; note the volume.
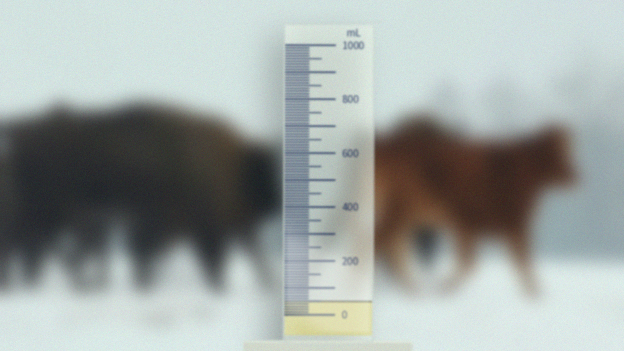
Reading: 50 mL
